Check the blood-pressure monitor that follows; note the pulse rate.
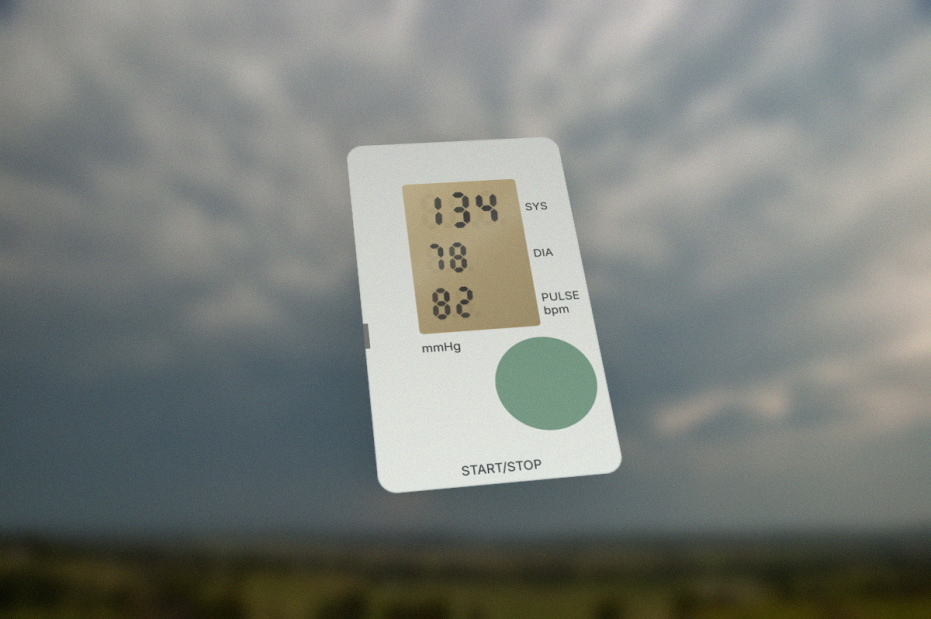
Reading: 82 bpm
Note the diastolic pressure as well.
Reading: 78 mmHg
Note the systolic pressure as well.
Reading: 134 mmHg
